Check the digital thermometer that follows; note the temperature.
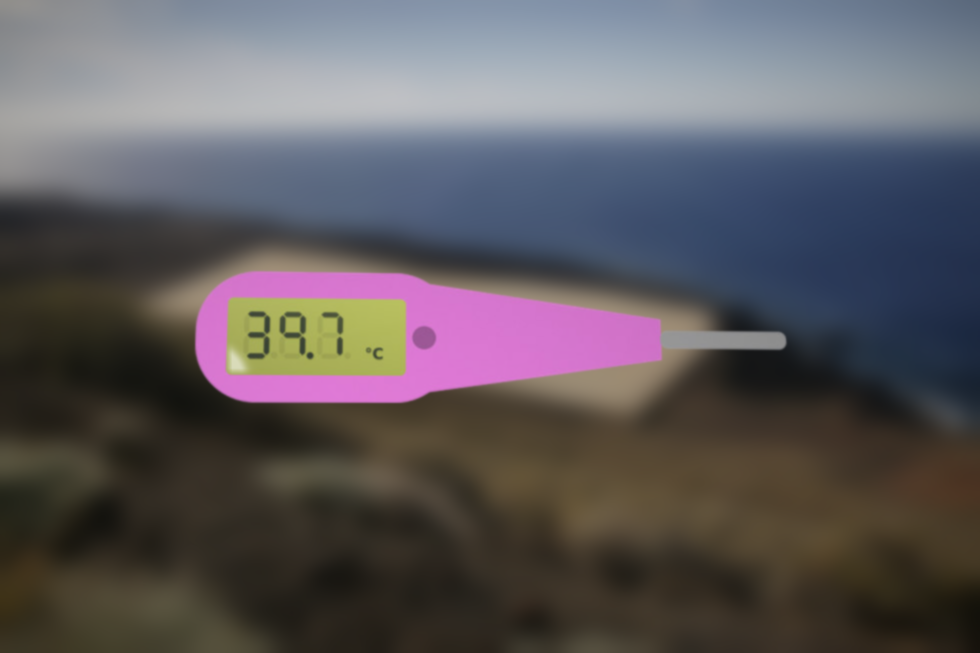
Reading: 39.7 °C
